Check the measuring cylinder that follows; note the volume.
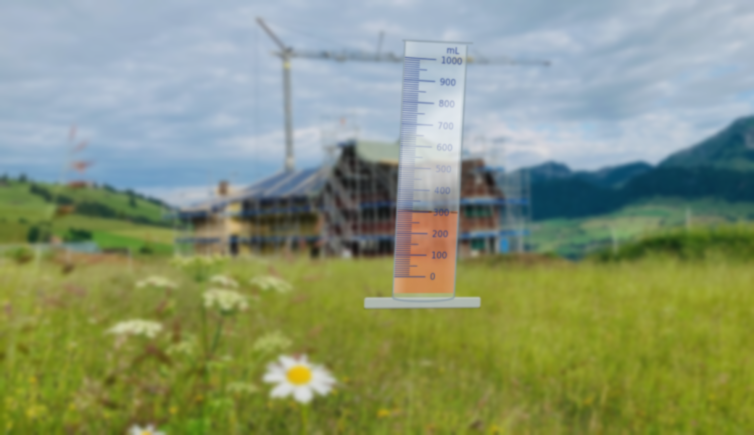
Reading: 300 mL
